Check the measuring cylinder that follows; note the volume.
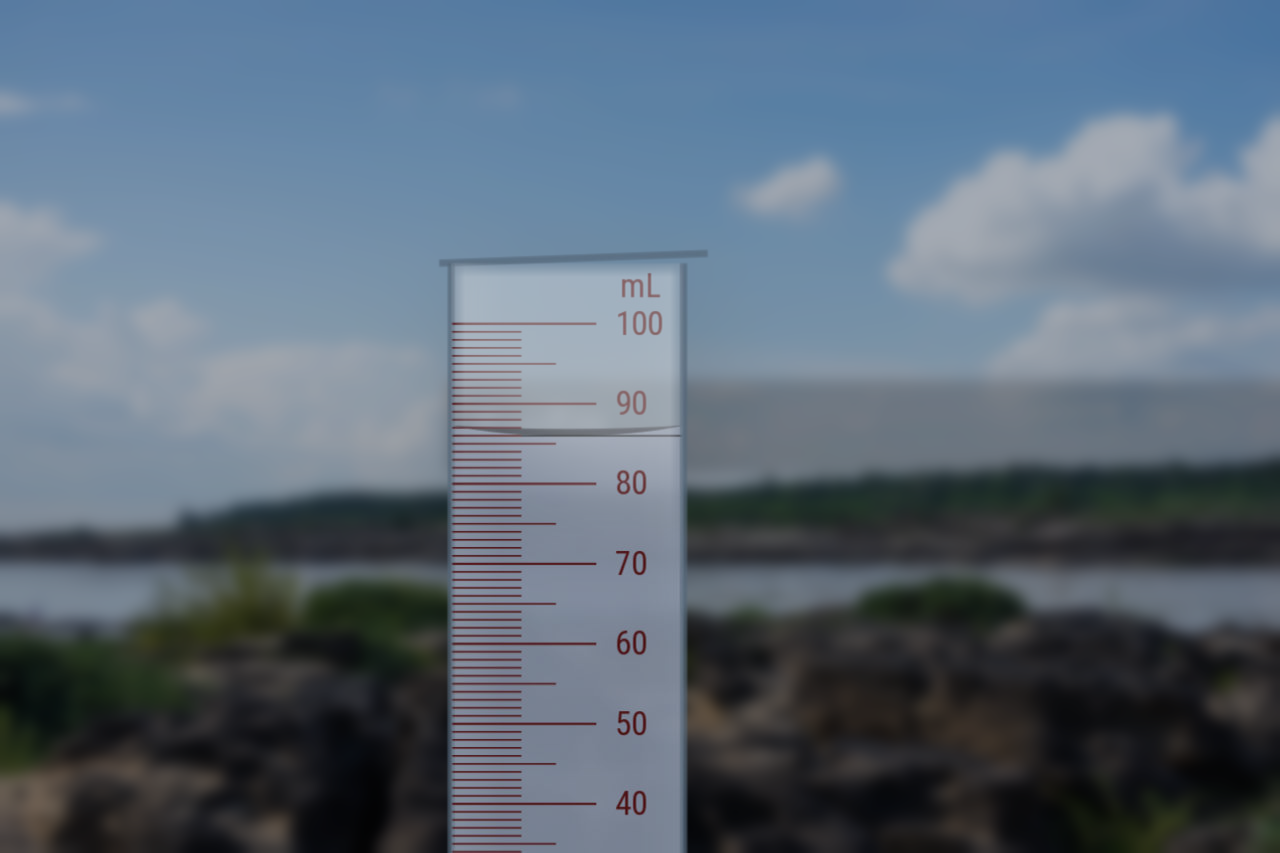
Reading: 86 mL
